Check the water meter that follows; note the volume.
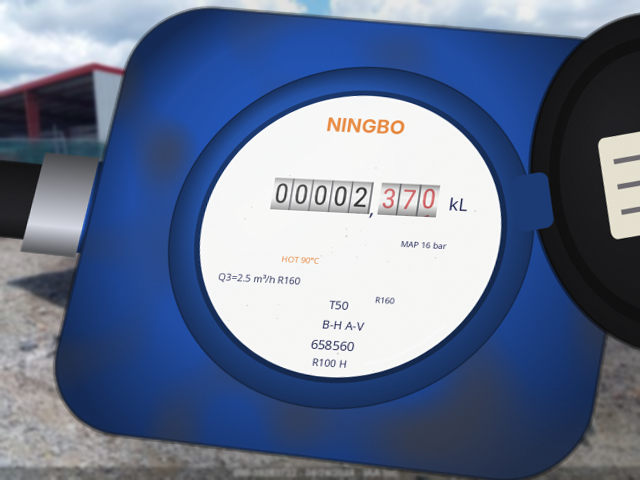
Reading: 2.370 kL
